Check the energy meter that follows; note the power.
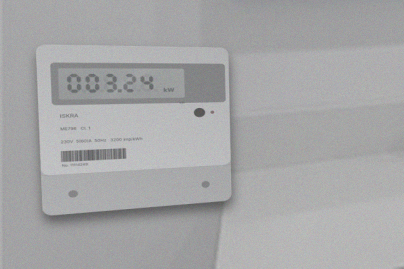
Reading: 3.24 kW
